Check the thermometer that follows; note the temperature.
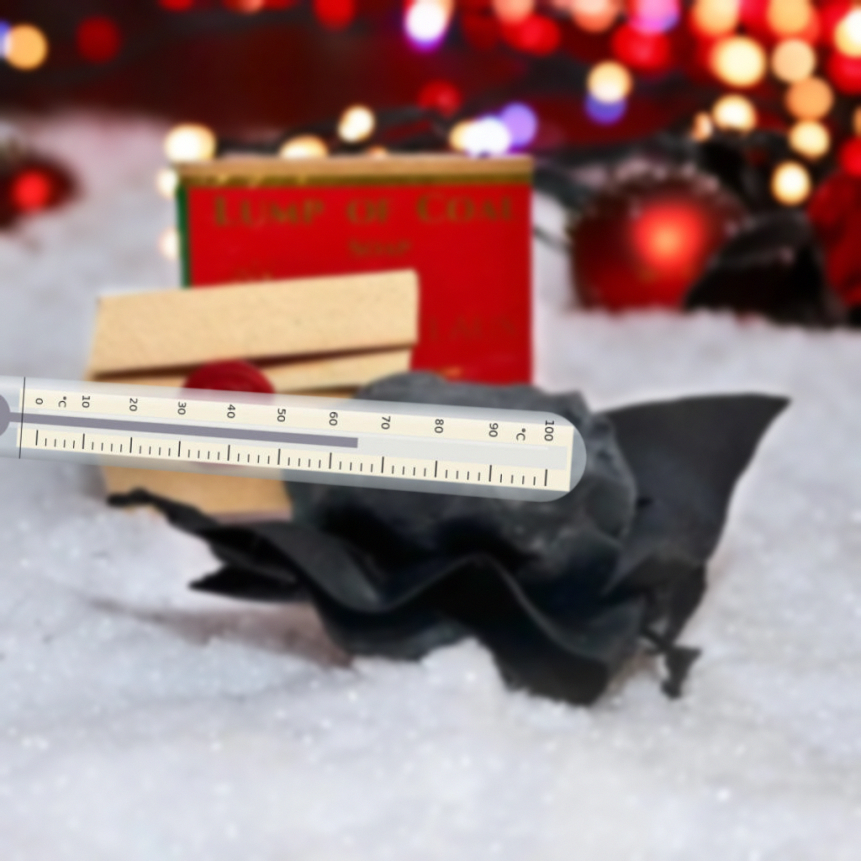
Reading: 65 °C
